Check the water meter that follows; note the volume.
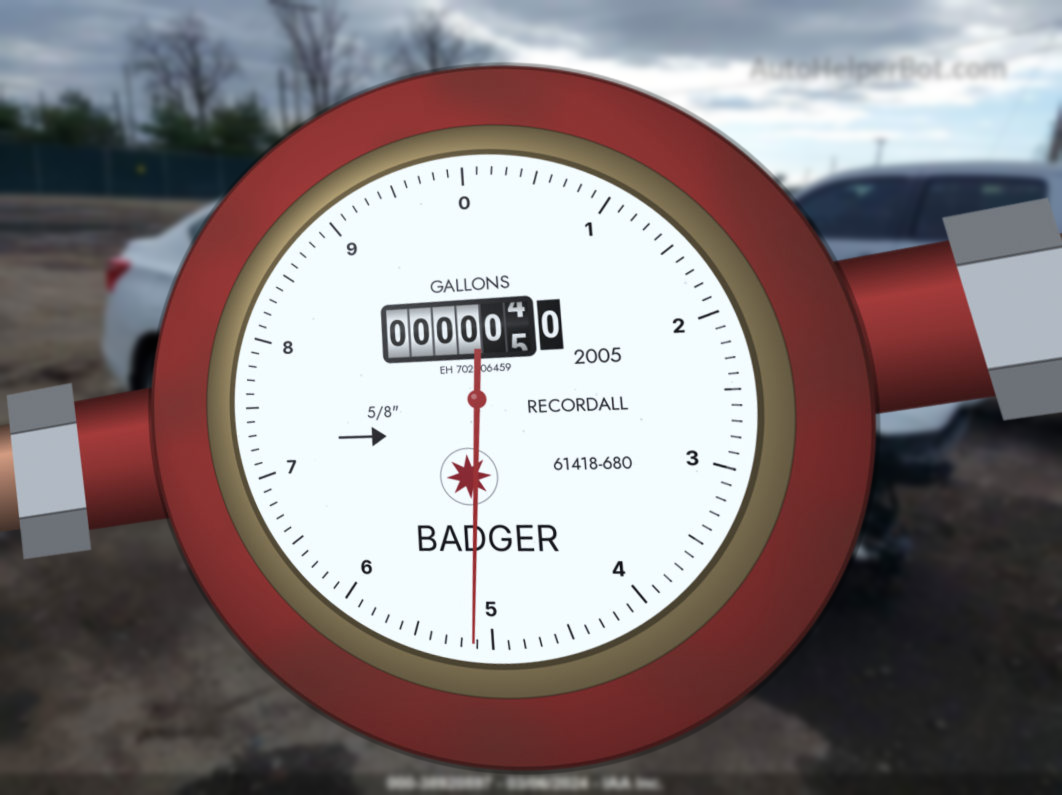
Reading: 45.1 gal
